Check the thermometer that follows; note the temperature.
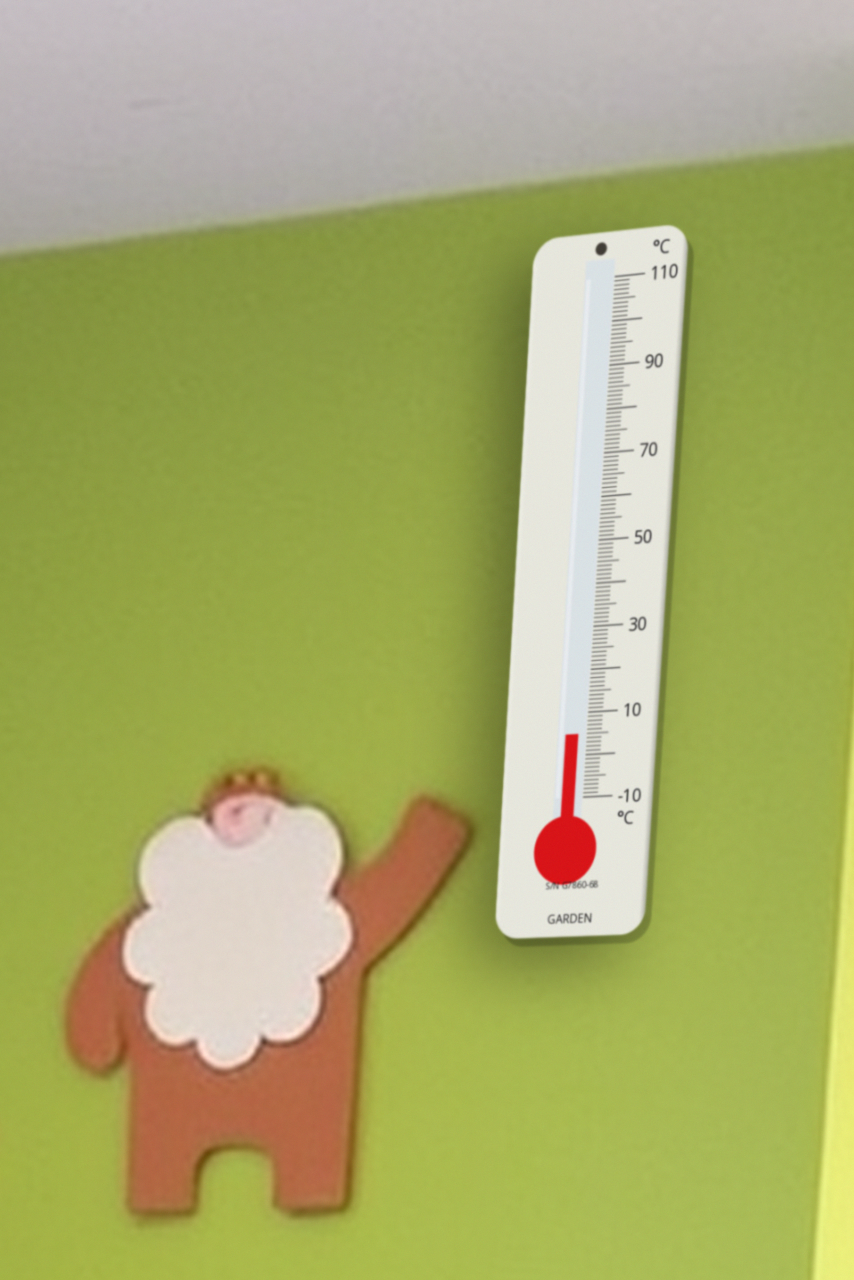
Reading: 5 °C
